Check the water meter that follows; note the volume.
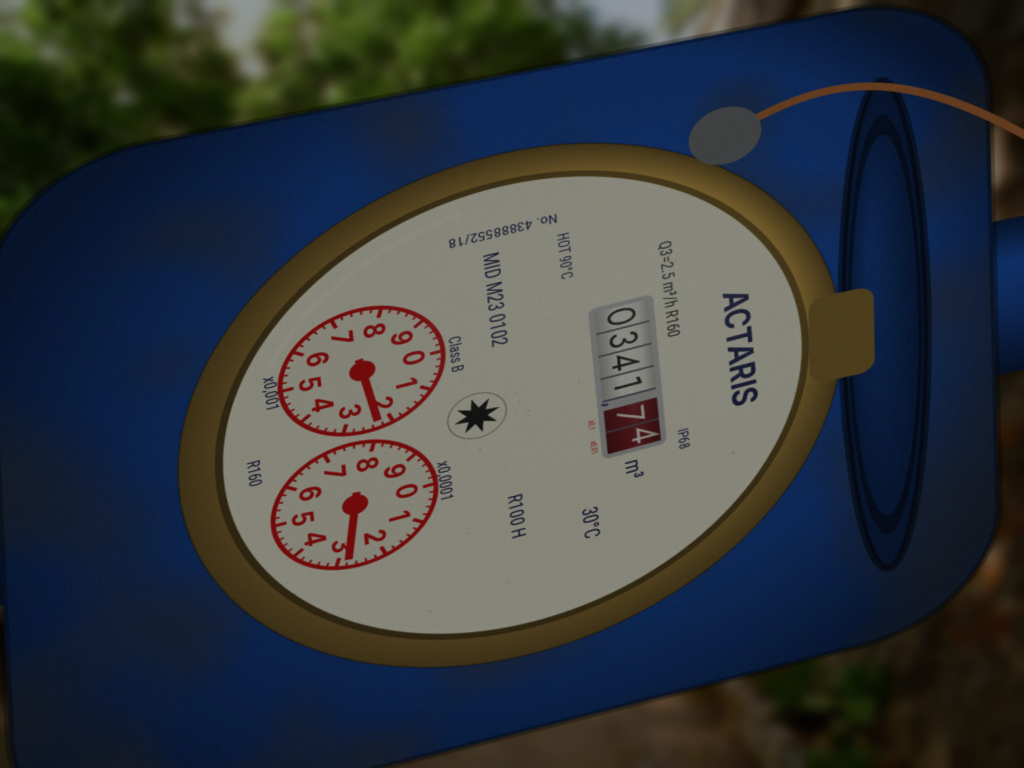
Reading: 341.7422 m³
